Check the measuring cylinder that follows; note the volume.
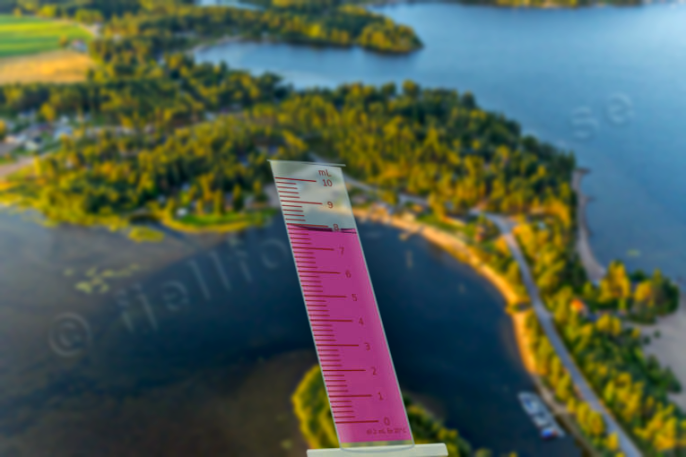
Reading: 7.8 mL
